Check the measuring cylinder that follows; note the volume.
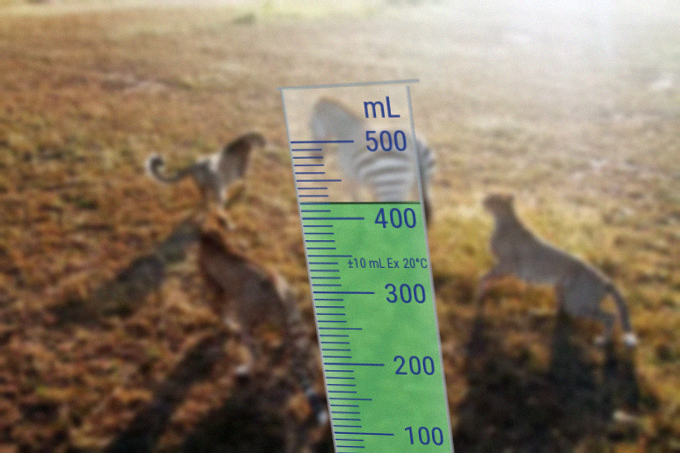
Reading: 420 mL
